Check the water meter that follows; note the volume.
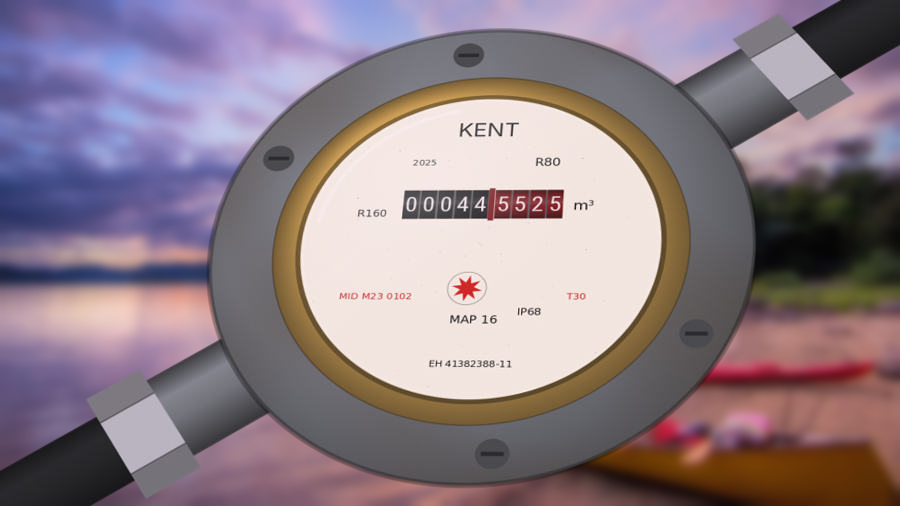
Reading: 44.5525 m³
